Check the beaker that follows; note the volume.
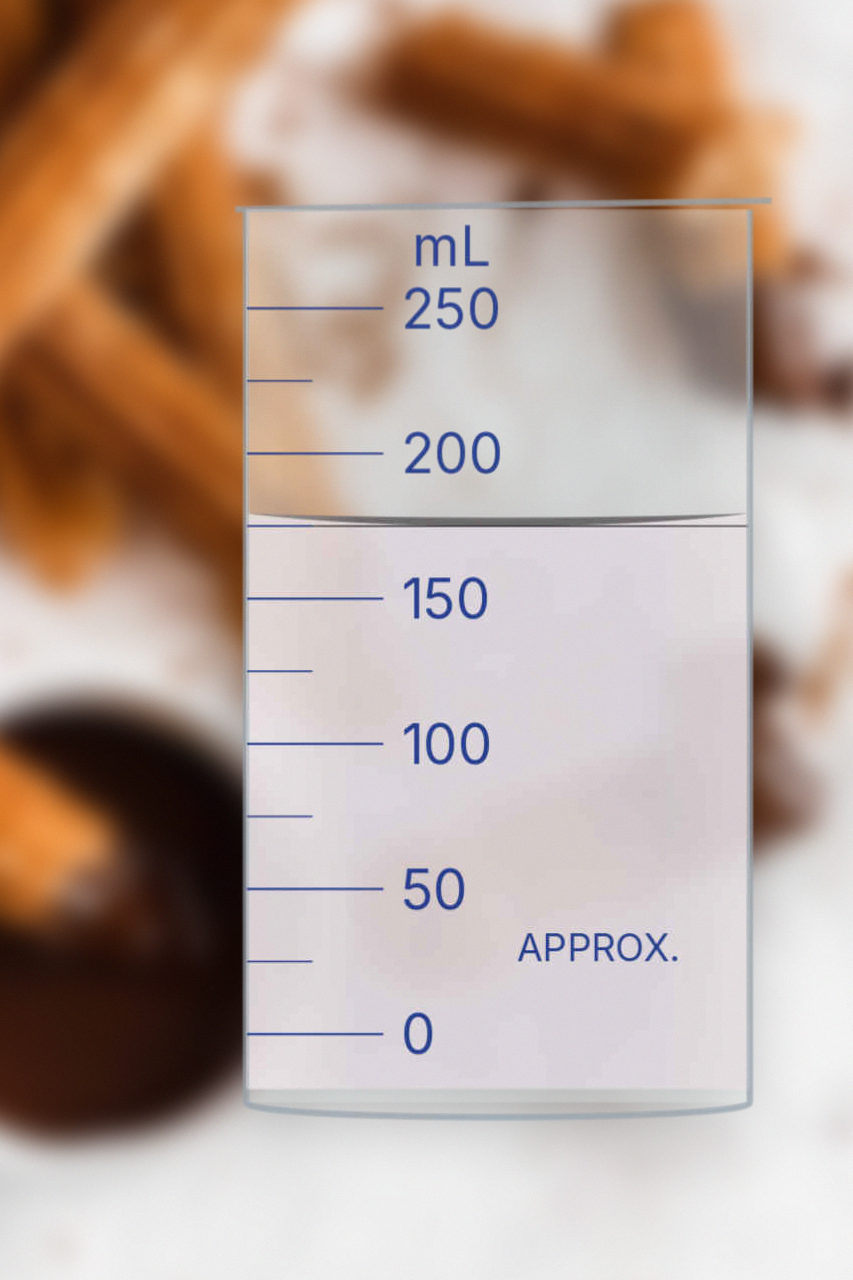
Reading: 175 mL
